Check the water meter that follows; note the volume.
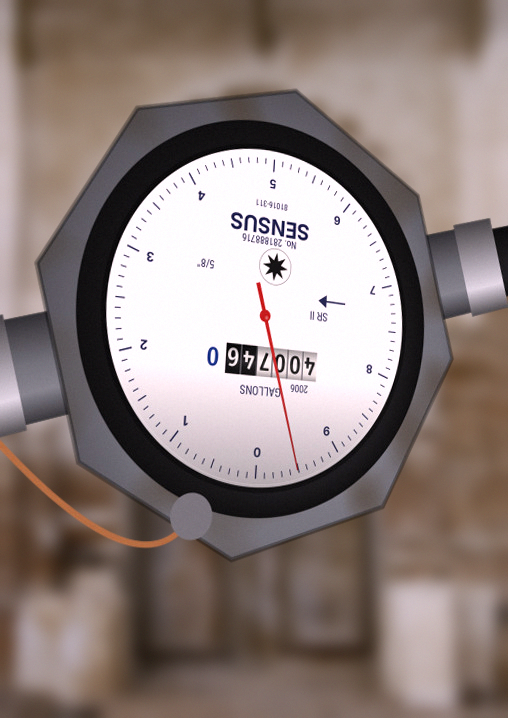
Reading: 4007459.5 gal
